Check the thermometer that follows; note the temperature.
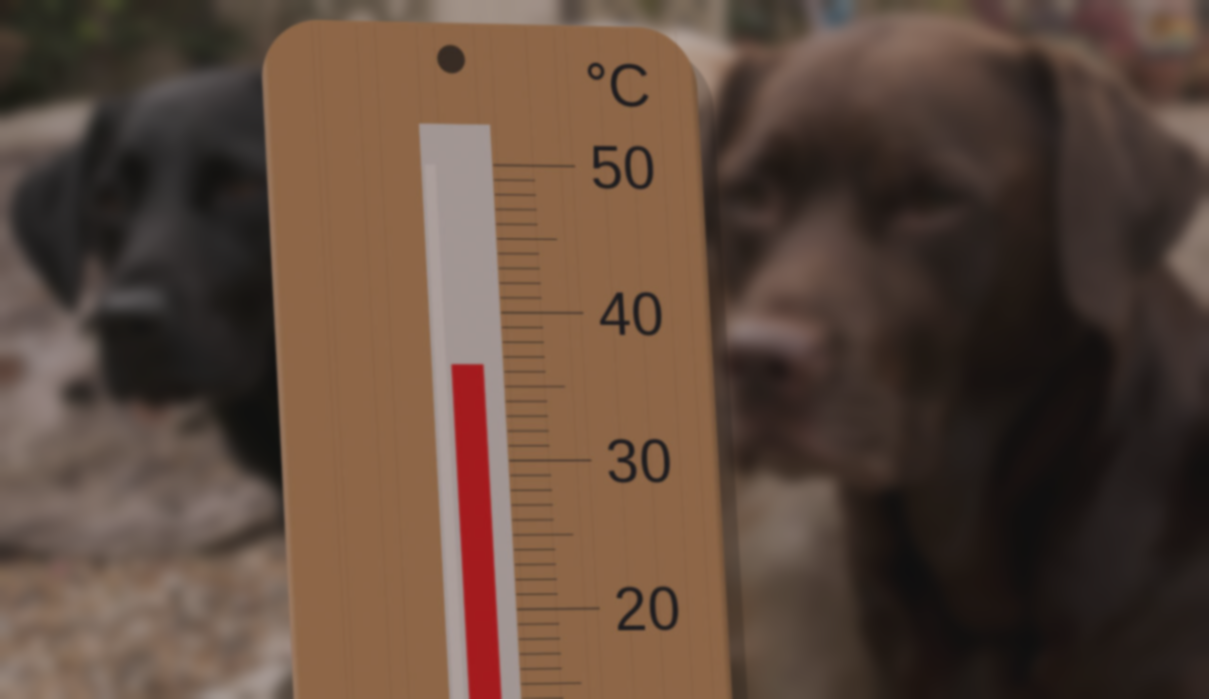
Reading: 36.5 °C
